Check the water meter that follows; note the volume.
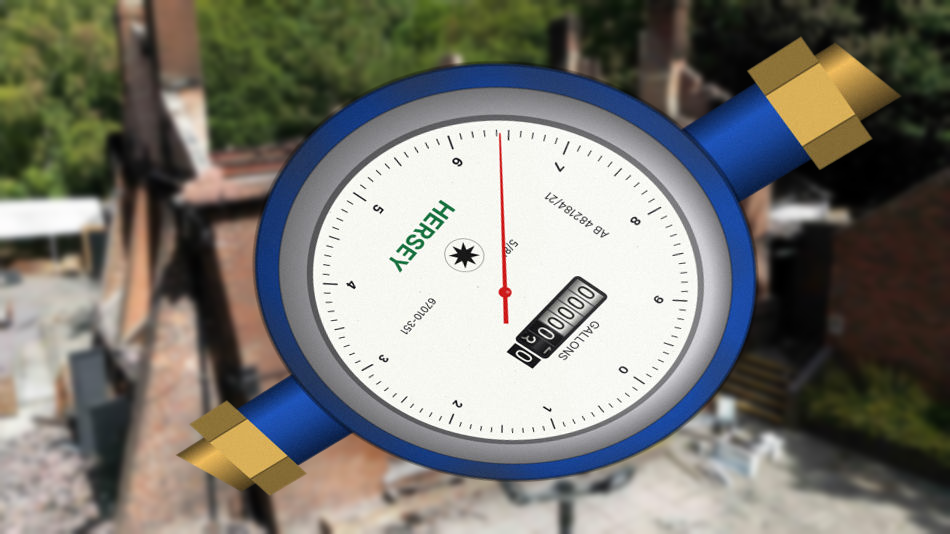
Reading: 26.4 gal
